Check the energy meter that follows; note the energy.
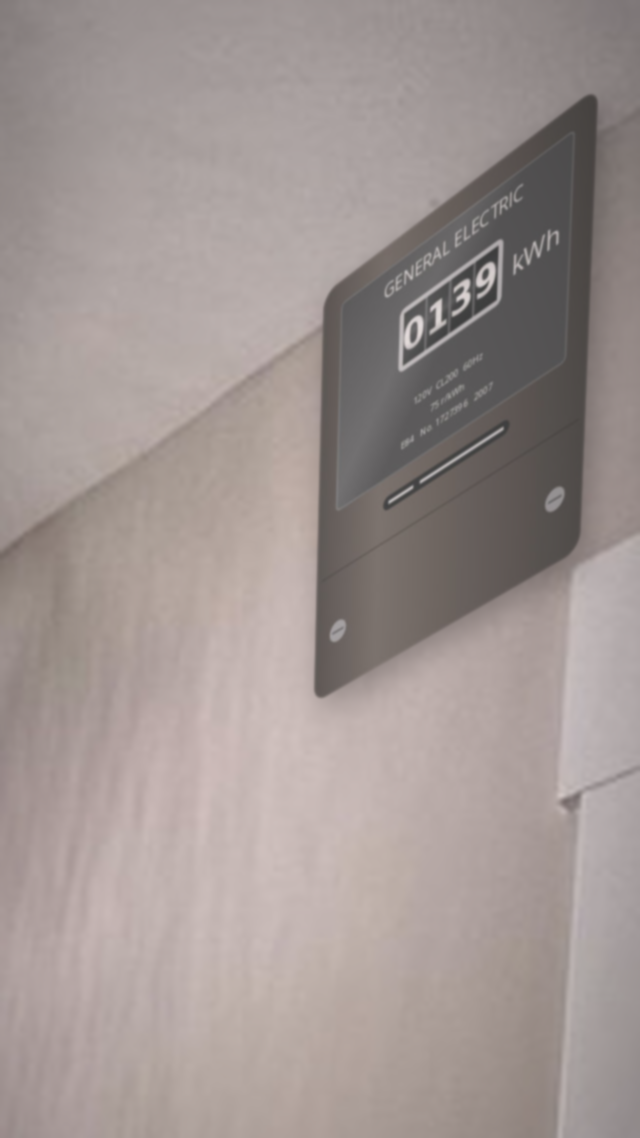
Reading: 139 kWh
